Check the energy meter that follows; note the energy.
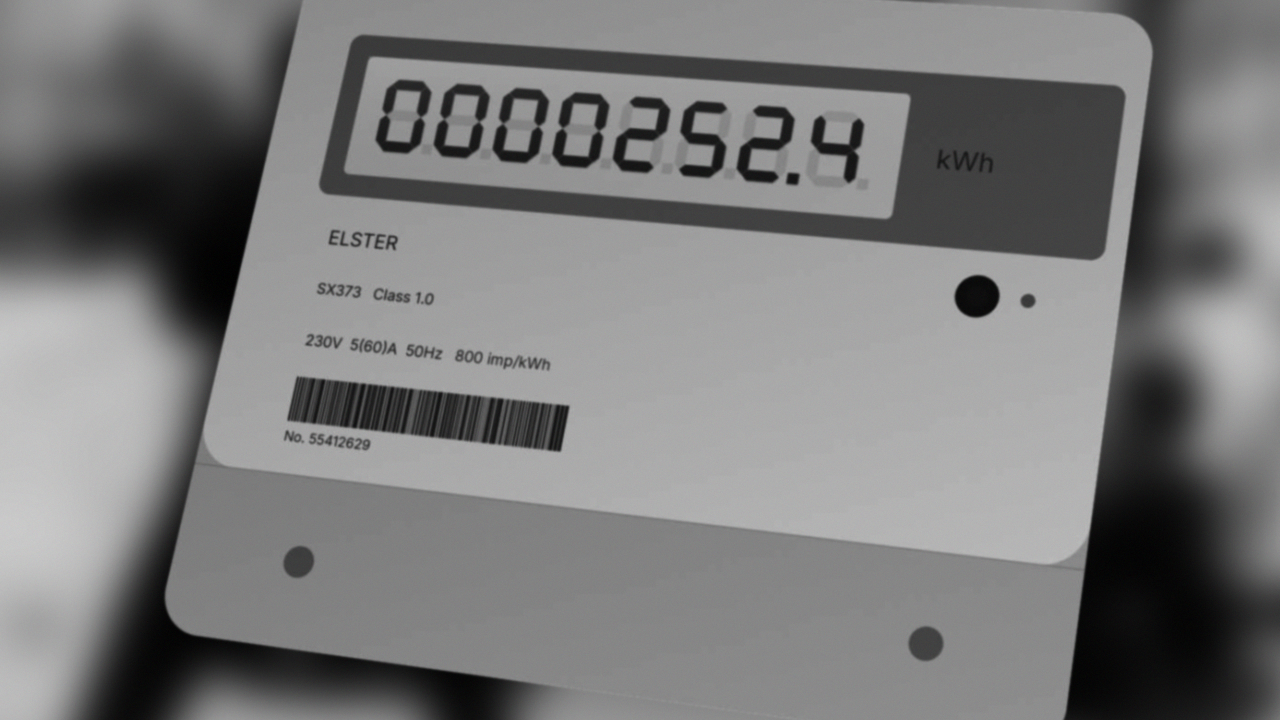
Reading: 252.4 kWh
